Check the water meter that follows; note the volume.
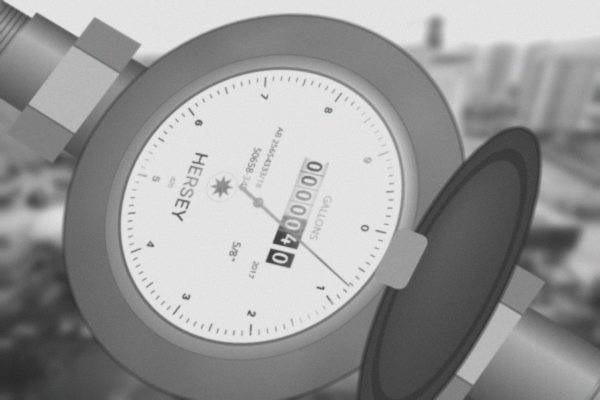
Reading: 40.7 gal
